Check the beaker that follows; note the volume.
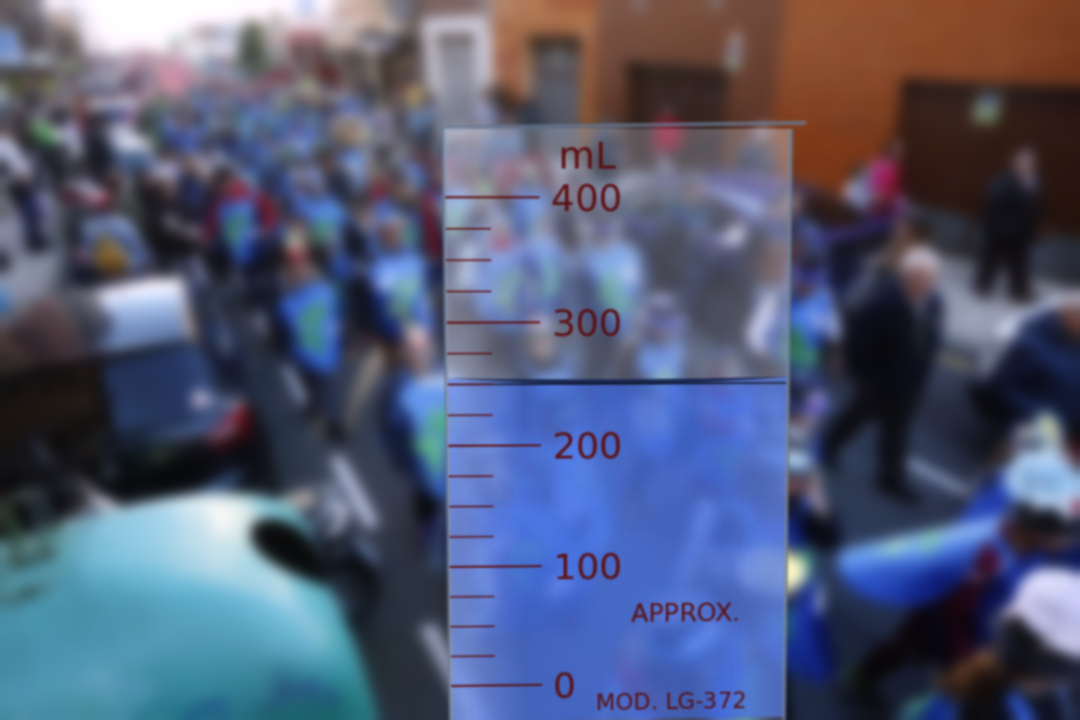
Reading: 250 mL
